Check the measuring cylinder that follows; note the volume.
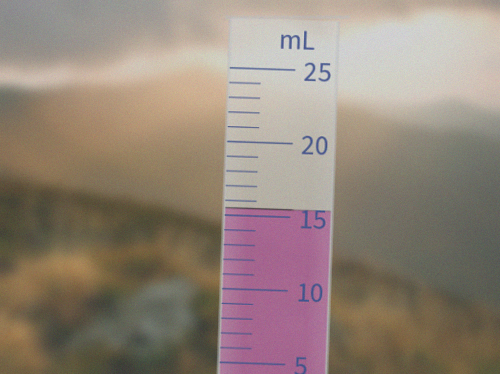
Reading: 15.5 mL
